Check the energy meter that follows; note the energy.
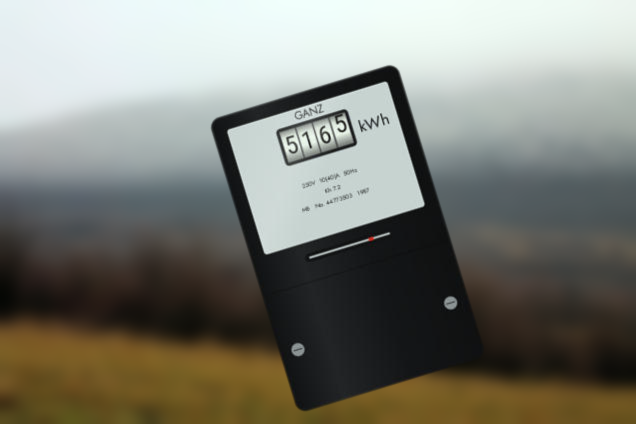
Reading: 5165 kWh
